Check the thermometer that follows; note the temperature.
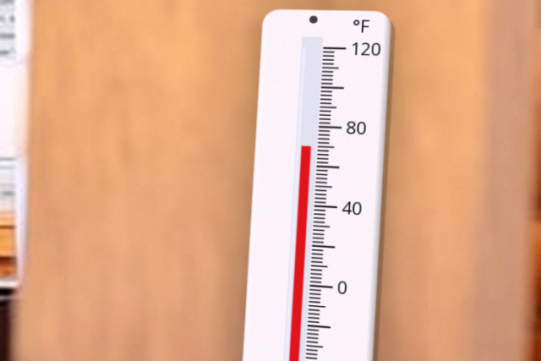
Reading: 70 °F
